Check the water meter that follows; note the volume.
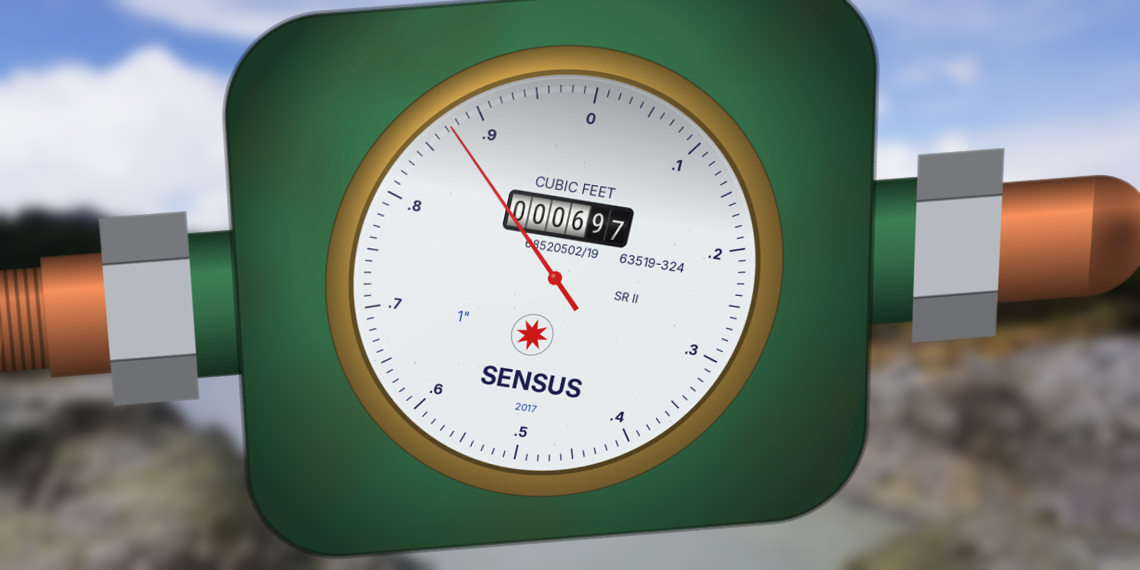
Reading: 696.87 ft³
